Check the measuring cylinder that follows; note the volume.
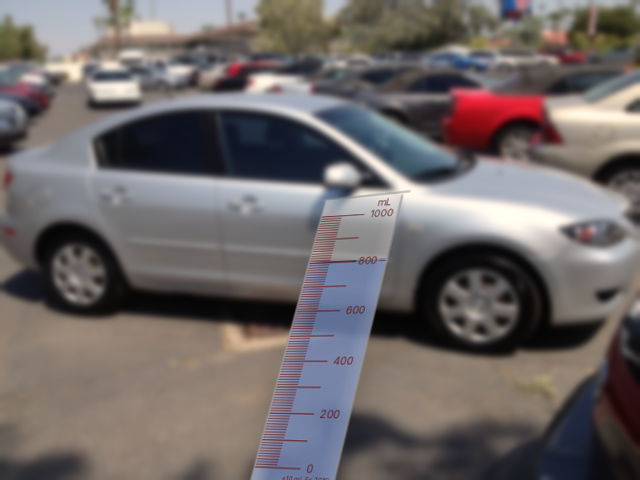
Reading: 800 mL
